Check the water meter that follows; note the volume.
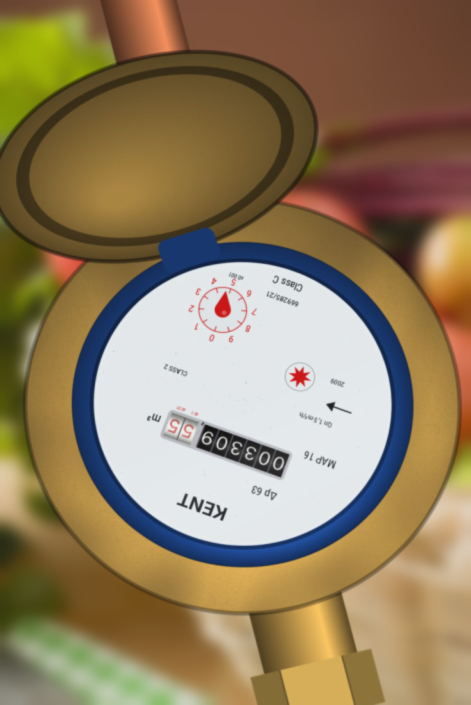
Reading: 3309.554 m³
